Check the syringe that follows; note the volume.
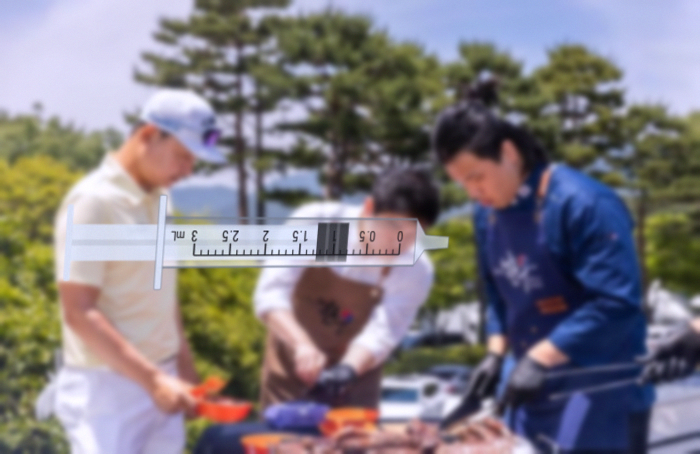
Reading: 0.8 mL
